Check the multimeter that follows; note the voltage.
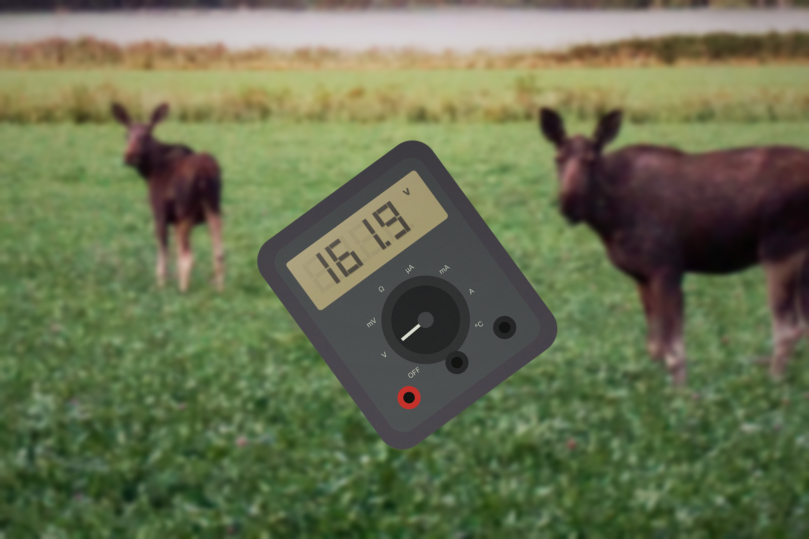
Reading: 161.9 V
